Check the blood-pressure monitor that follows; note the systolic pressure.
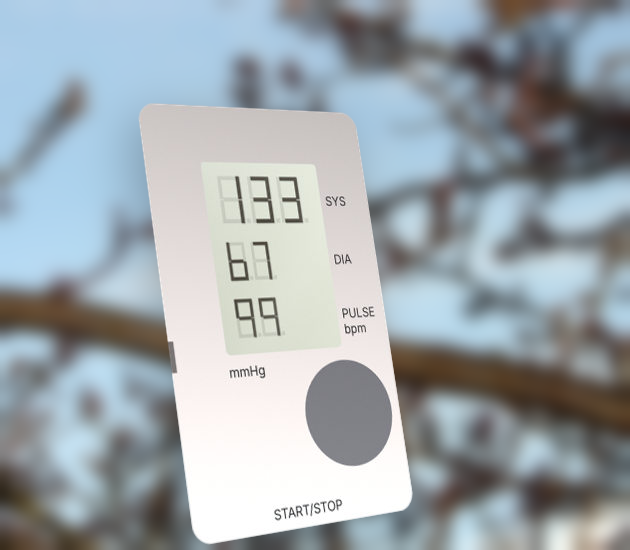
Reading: 133 mmHg
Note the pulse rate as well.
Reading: 99 bpm
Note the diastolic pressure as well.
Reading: 67 mmHg
